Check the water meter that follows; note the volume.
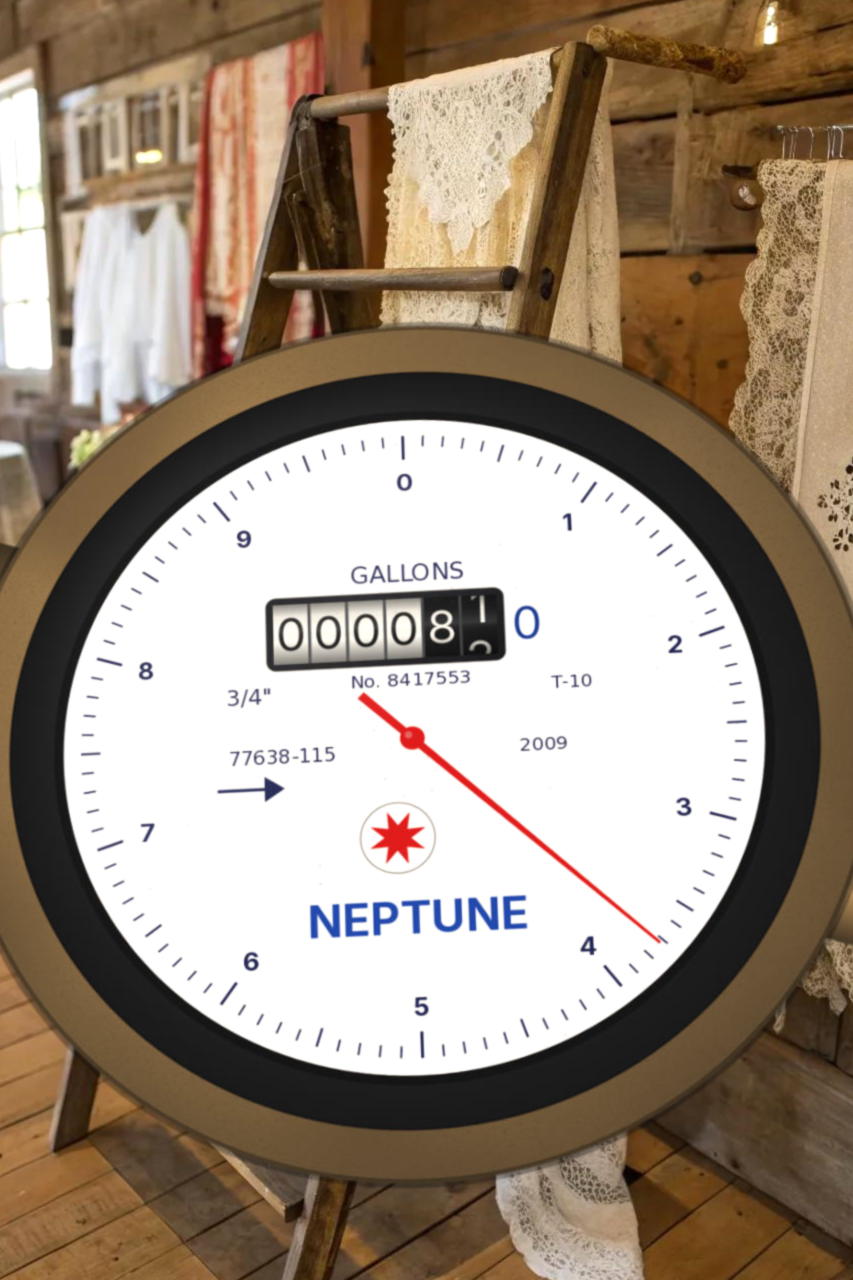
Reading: 813.7 gal
